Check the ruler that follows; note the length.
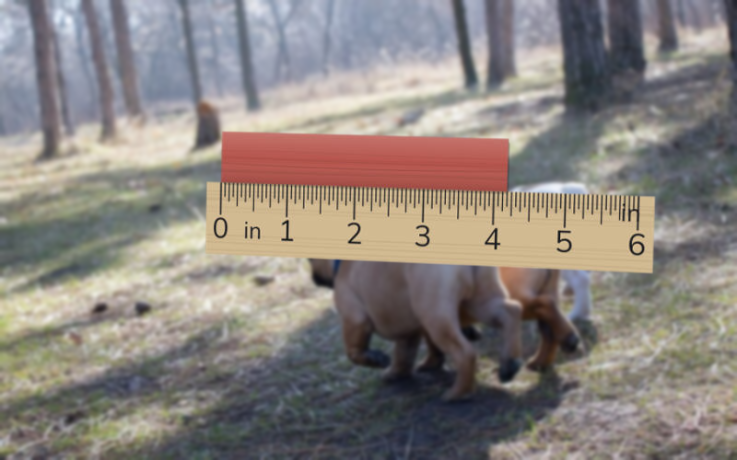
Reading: 4.1875 in
